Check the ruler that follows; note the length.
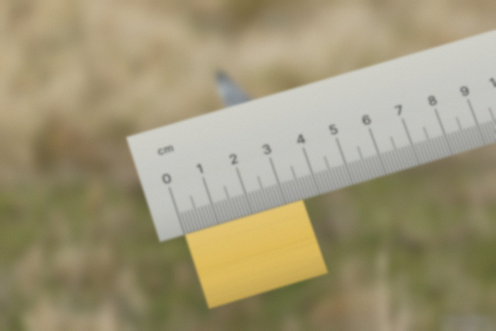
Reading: 3.5 cm
